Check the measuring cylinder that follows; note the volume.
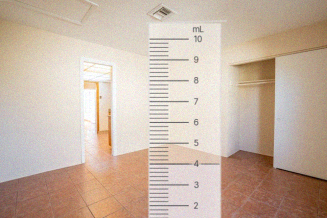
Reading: 4 mL
